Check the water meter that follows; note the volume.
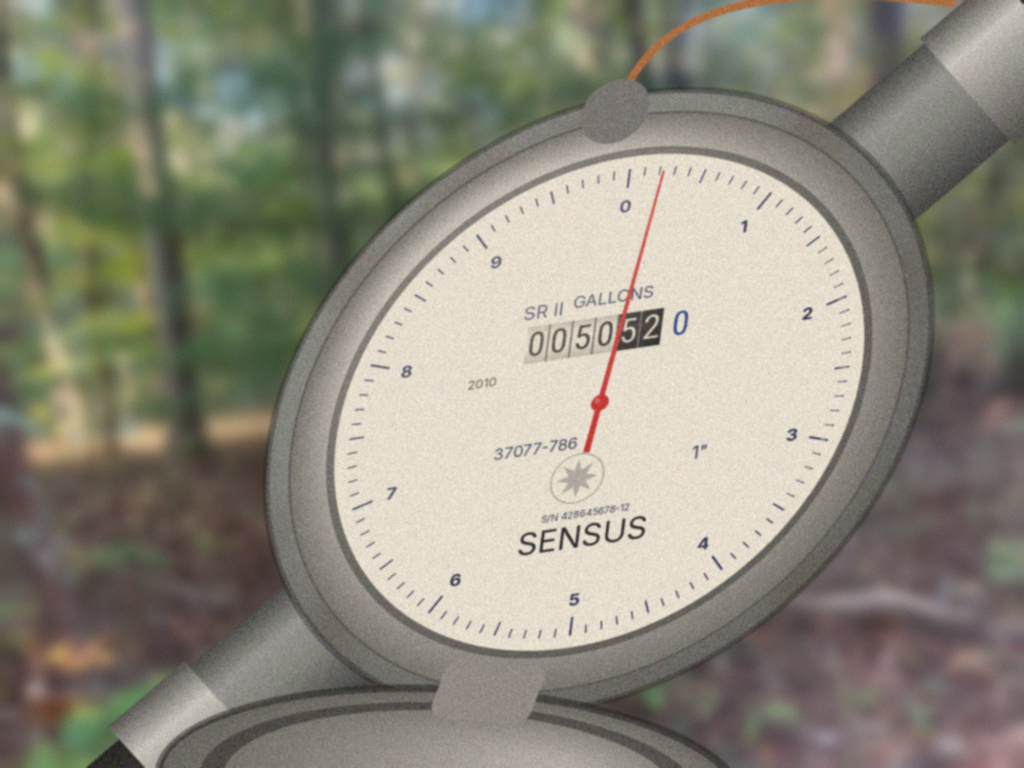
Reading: 50520.2 gal
